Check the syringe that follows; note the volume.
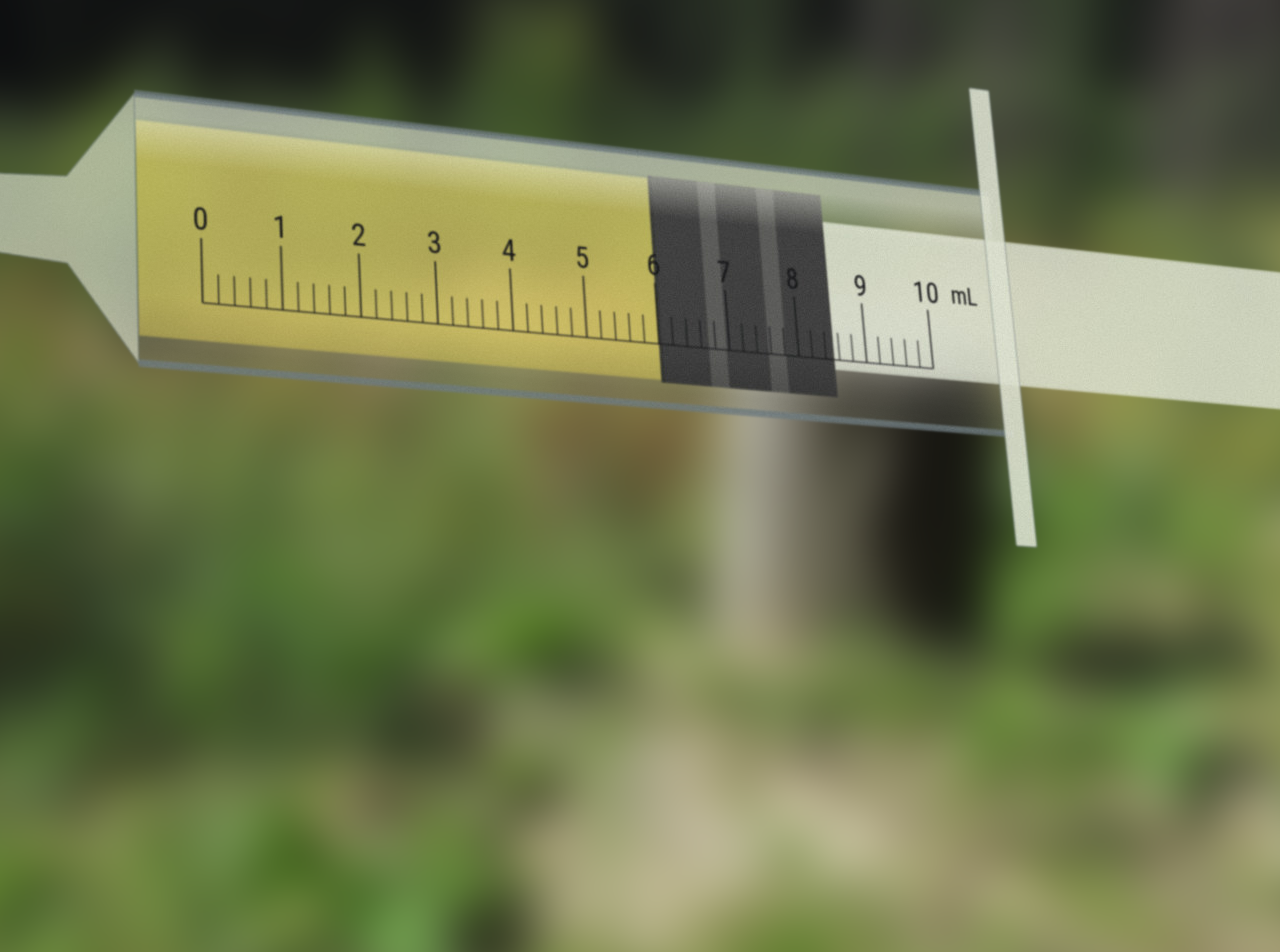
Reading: 6 mL
